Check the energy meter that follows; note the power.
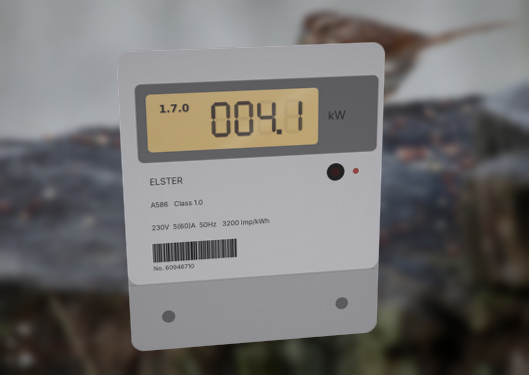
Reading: 4.1 kW
